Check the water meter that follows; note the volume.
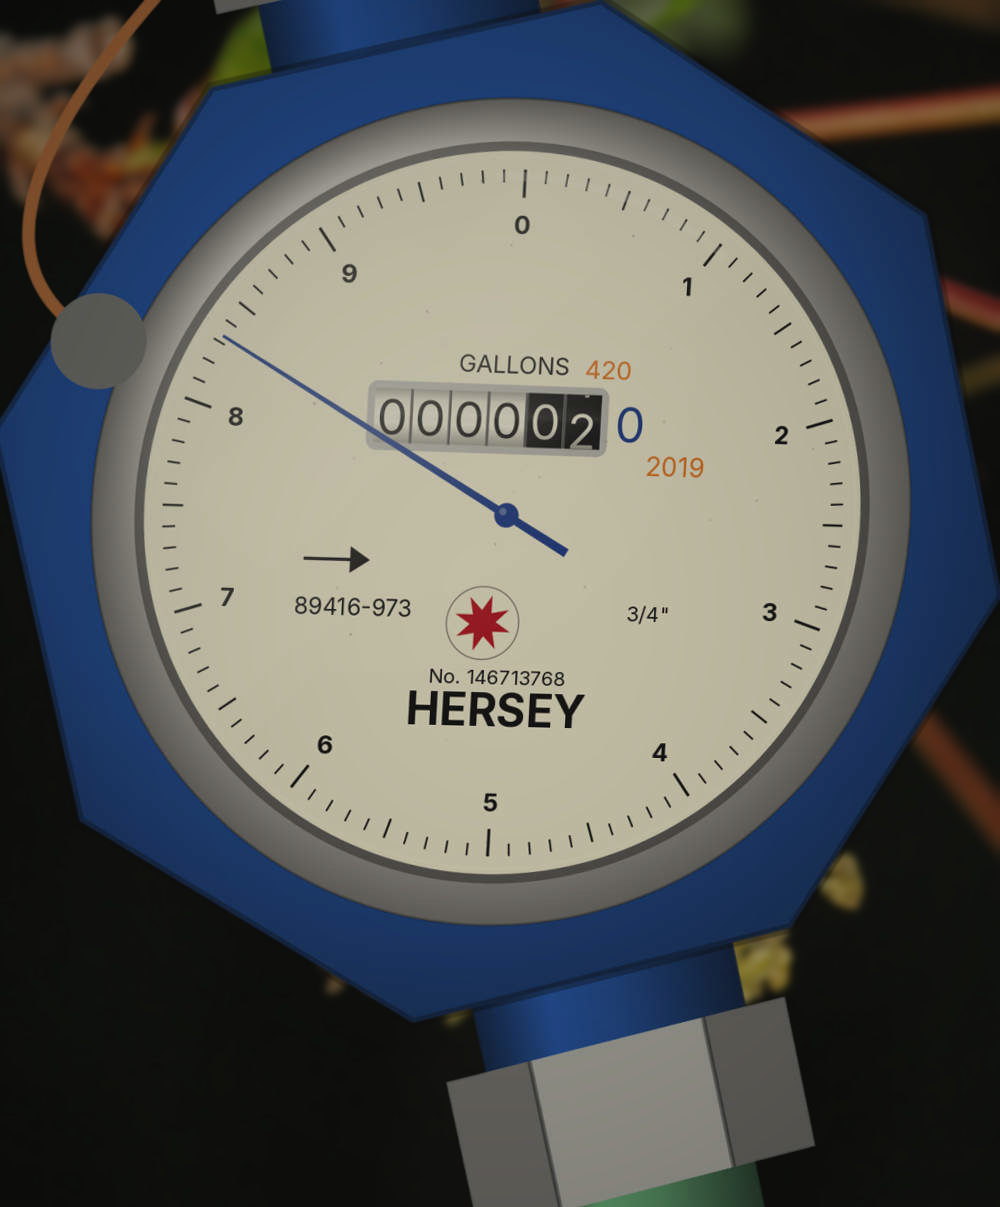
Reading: 18.3 gal
